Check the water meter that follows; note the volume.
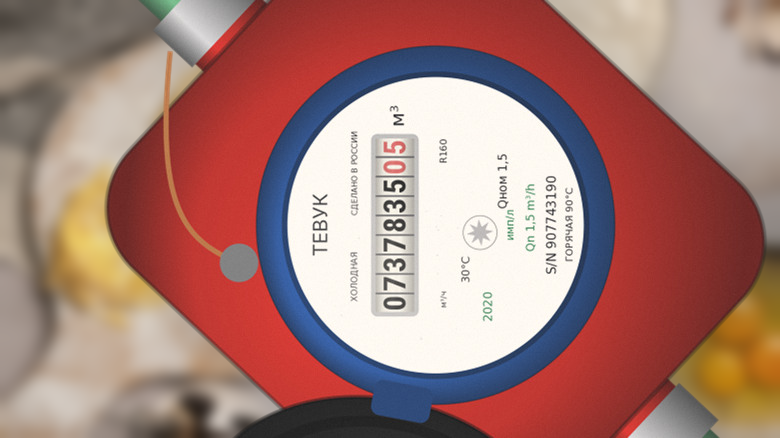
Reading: 737835.05 m³
